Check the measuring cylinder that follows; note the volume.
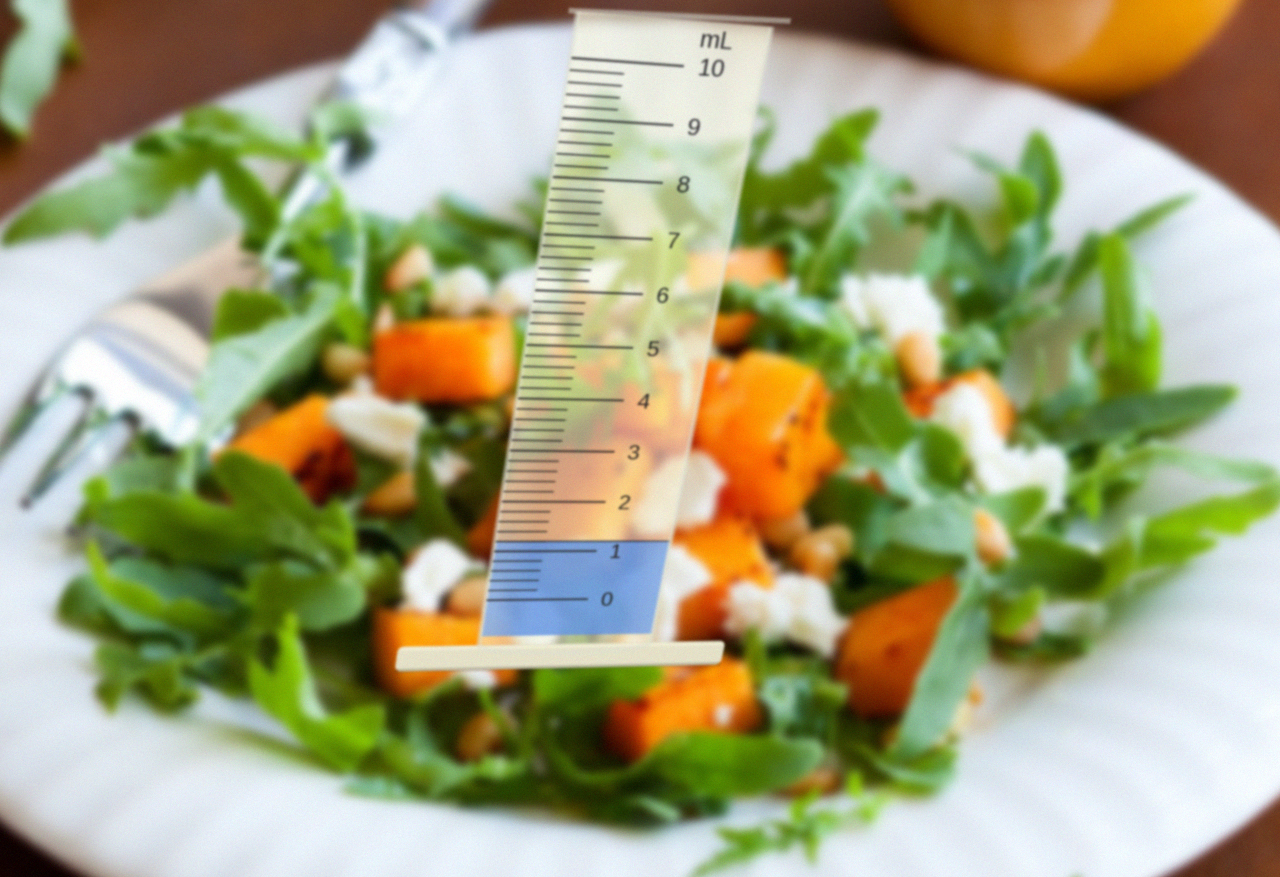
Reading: 1.2 mL
